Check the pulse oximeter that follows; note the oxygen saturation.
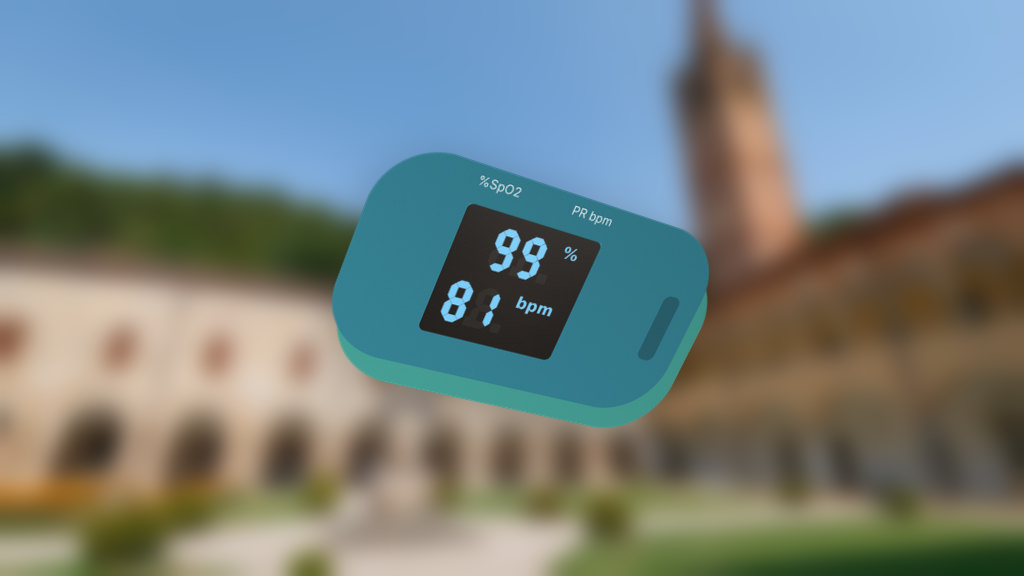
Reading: 99 %
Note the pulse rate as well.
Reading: 81 bpm
